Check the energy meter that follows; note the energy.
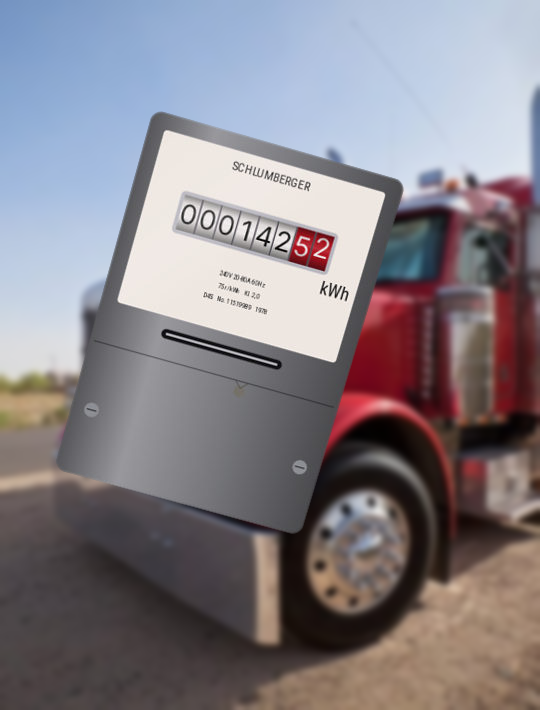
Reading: 142.52 kWh
